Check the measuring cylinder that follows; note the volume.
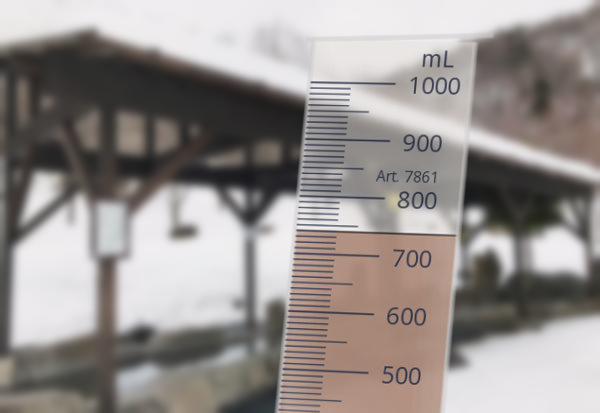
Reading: 740 mL
